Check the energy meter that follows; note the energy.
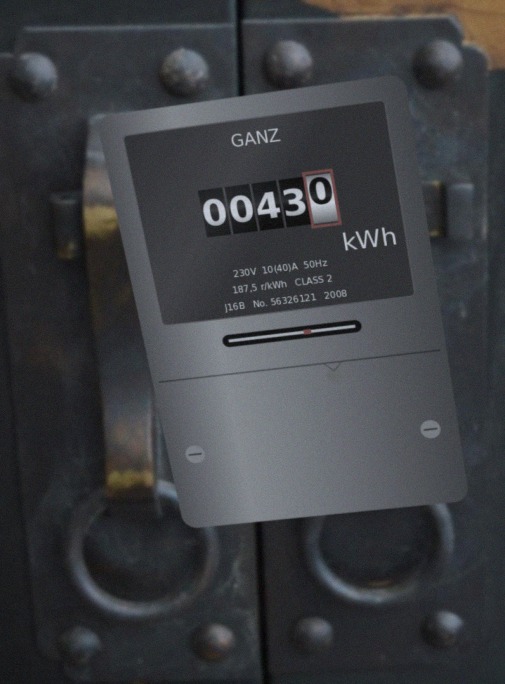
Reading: 43.0 kWh
